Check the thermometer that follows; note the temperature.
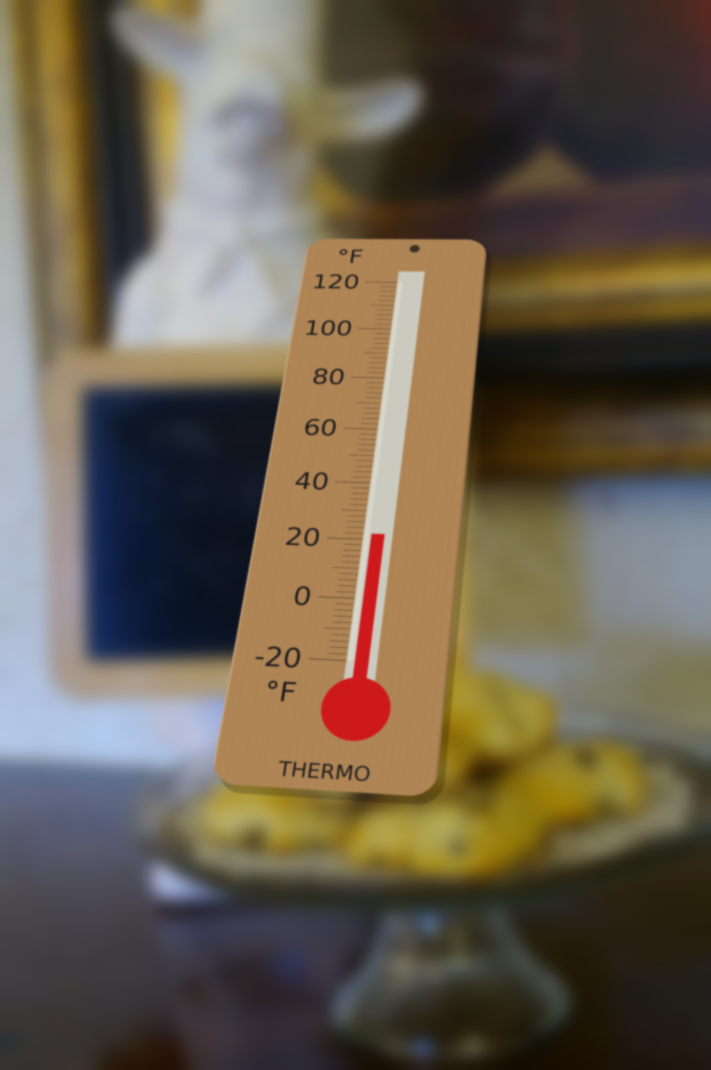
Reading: 22 °F
